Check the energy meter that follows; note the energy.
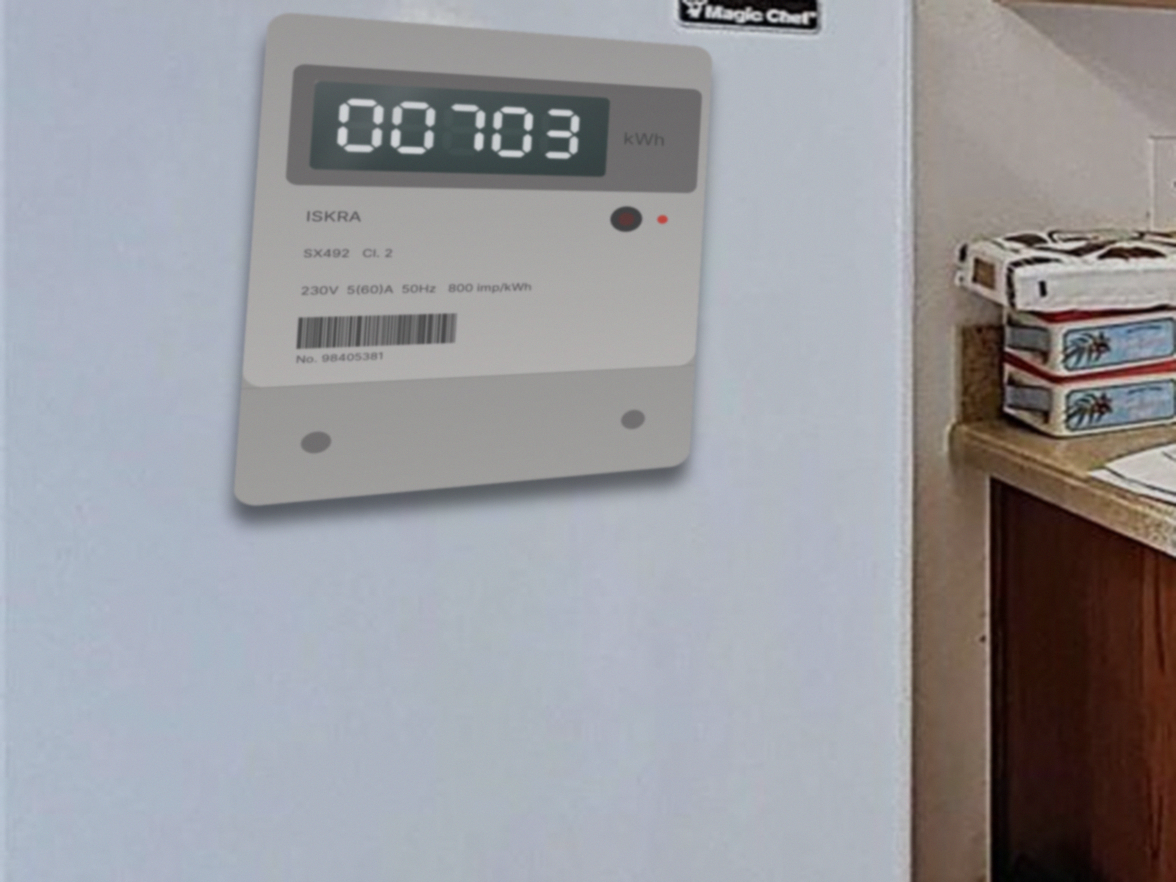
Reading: 703 kWh
